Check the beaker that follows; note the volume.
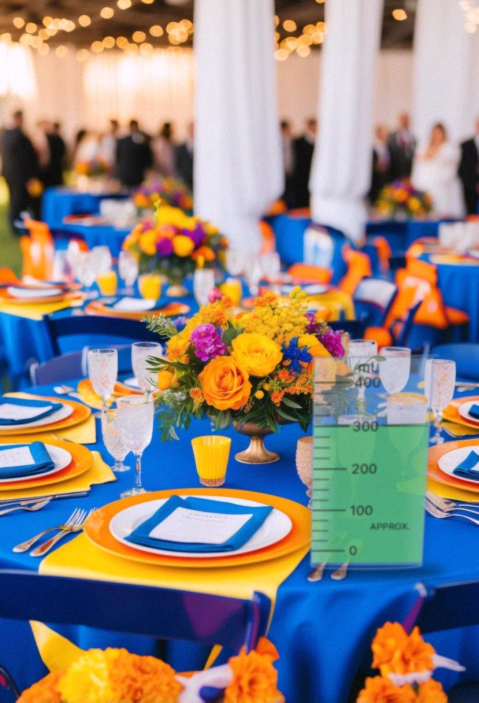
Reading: 300 mL
